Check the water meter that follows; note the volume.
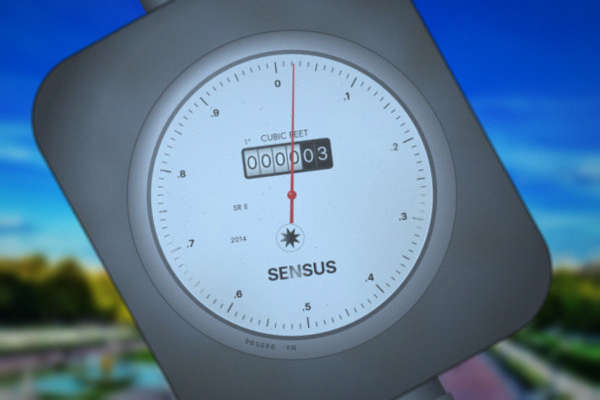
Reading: 3.02 ft³
